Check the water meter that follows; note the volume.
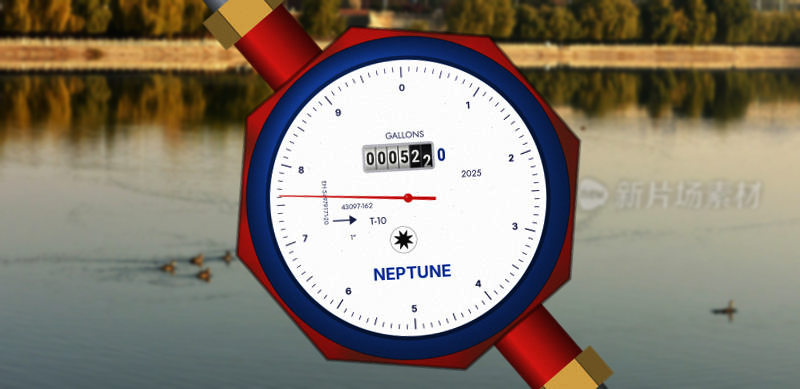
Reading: 5217.6 gal
